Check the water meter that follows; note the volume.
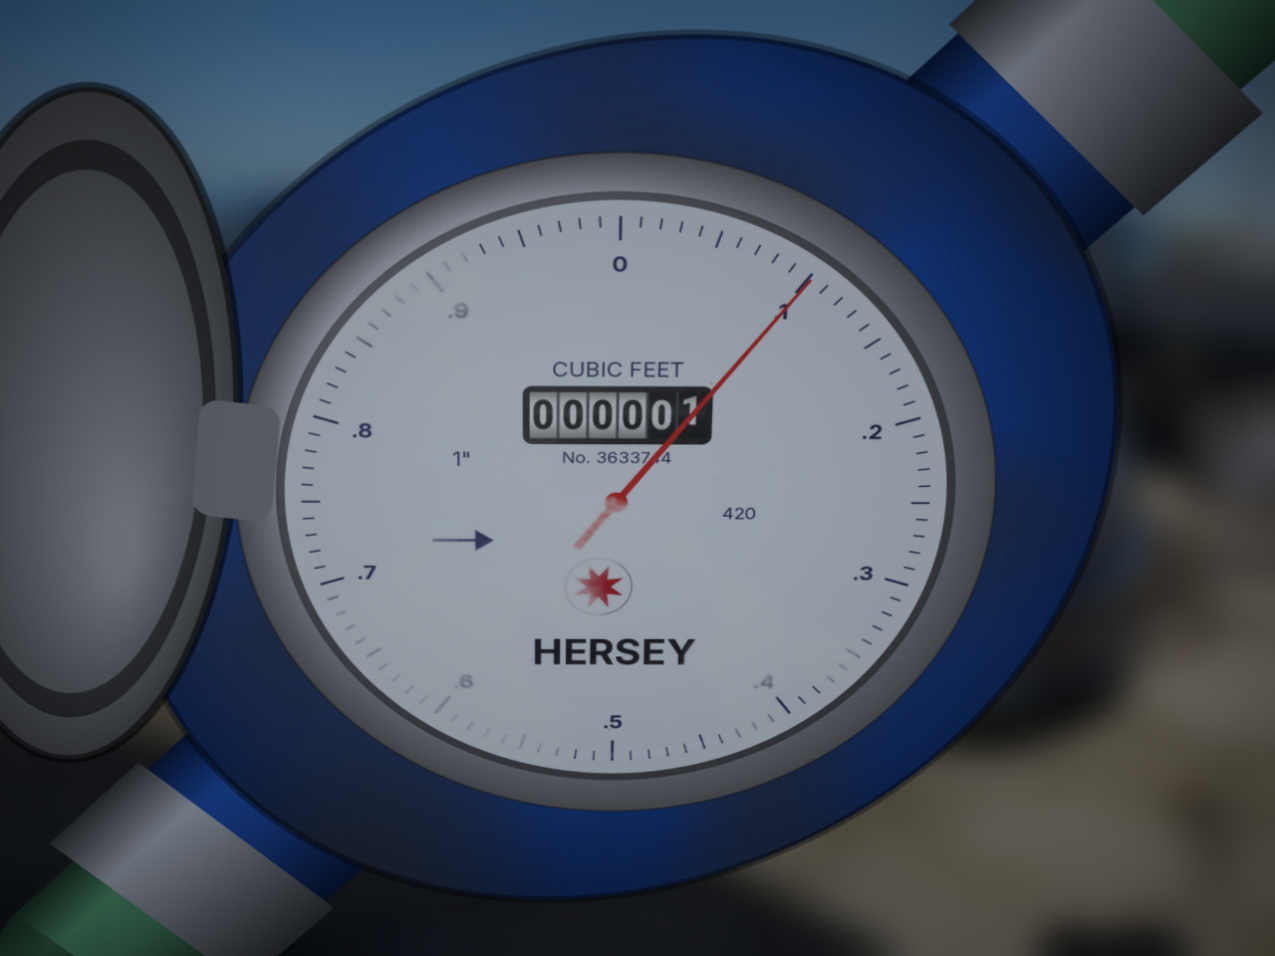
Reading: 1.10 ft³
